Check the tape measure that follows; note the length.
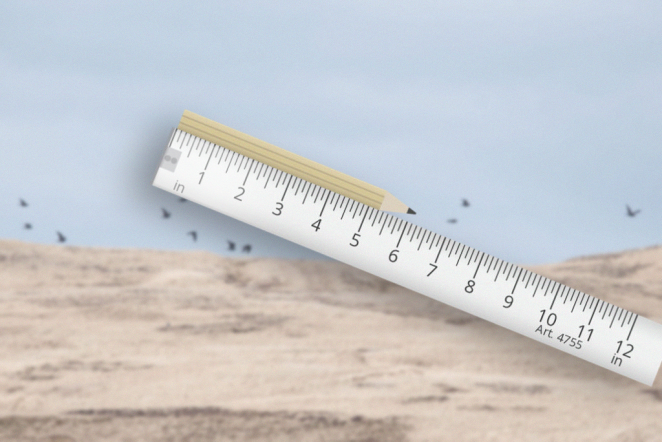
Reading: 6.125 in
